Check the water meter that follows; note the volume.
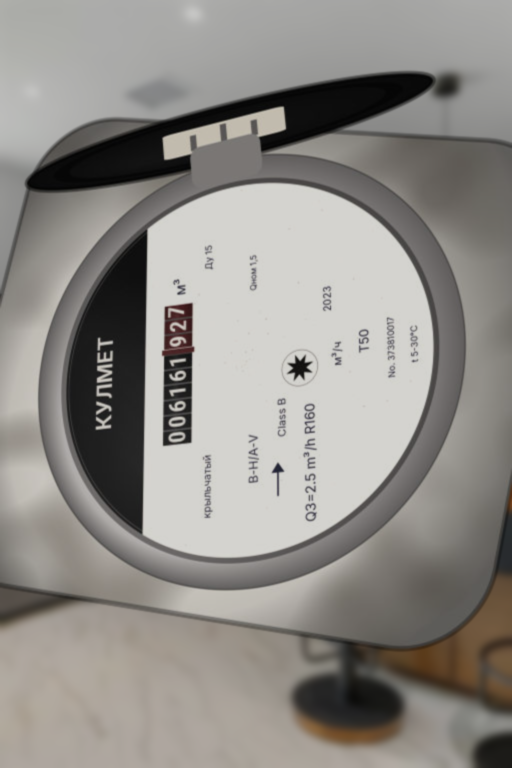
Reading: 6161.927 m³
